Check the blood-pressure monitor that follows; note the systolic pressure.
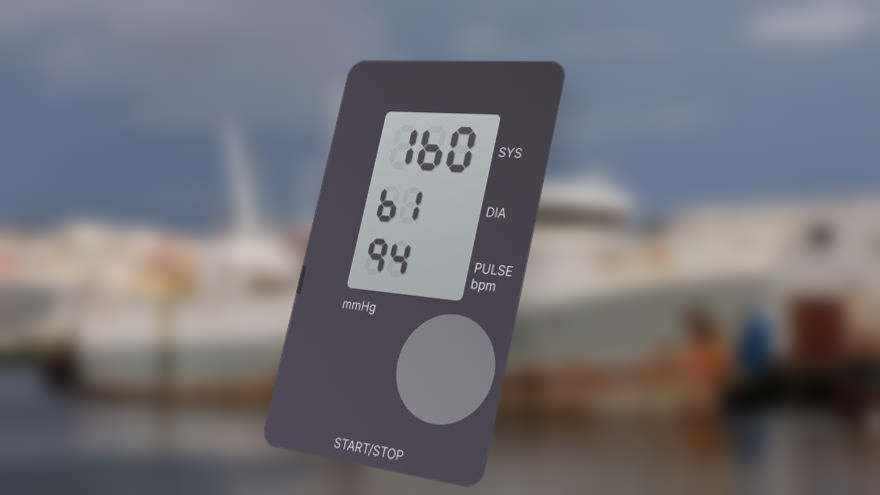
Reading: 160 mmHg
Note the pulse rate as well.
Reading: 94 bpm
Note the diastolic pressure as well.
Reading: 61 mmHg
